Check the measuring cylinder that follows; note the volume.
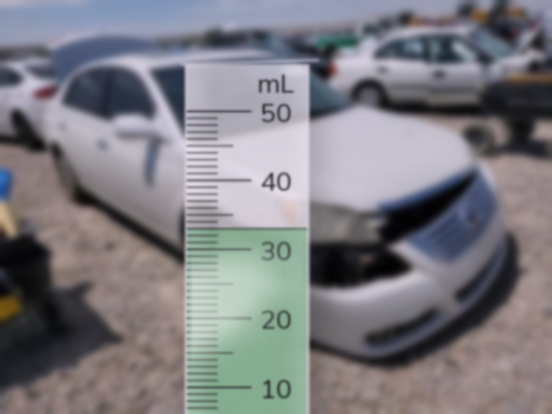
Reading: 33 mL
